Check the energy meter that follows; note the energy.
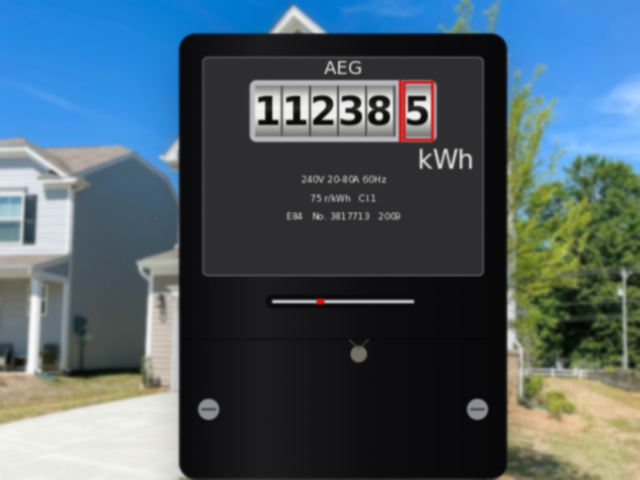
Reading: 11238.5 kWh
